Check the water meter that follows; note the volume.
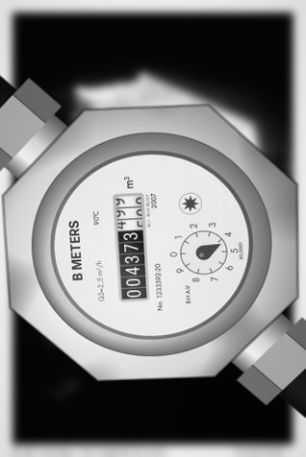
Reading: 4373.4994 m³
